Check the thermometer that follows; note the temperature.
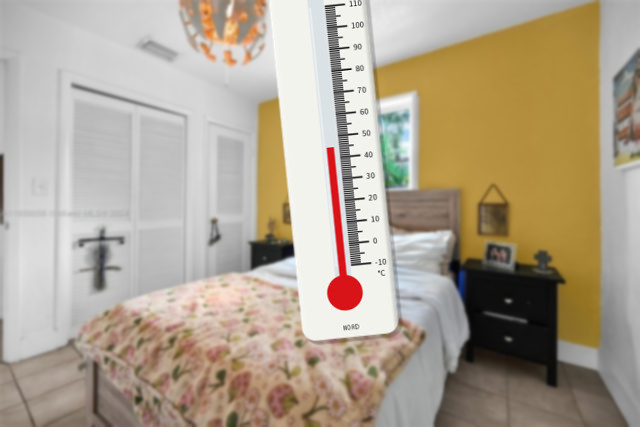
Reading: 45 °C
